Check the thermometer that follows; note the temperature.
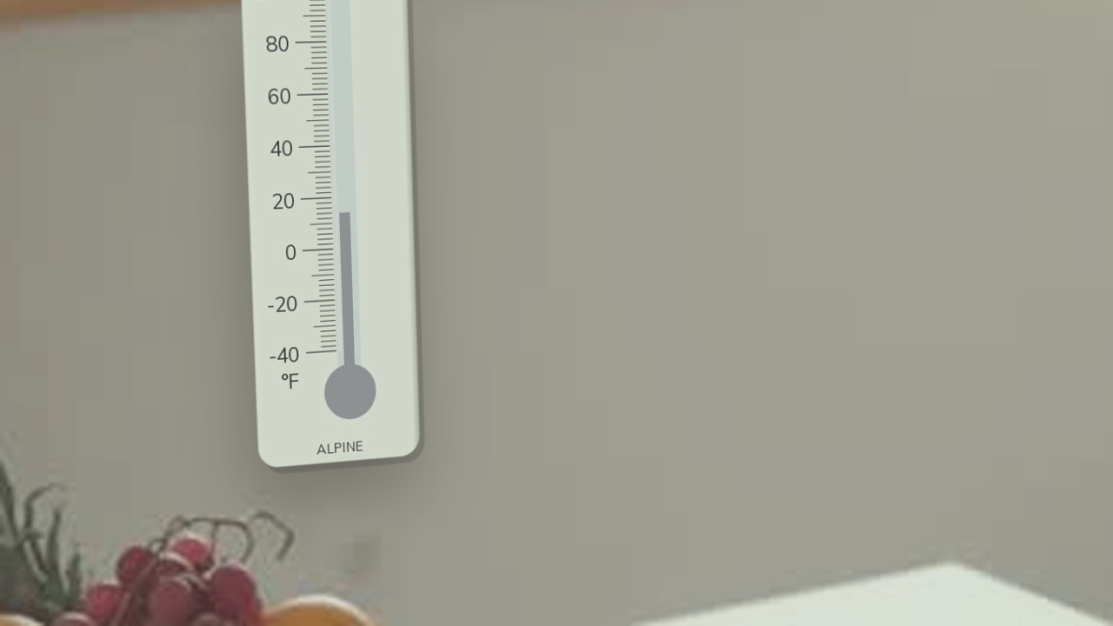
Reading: 14 °F
